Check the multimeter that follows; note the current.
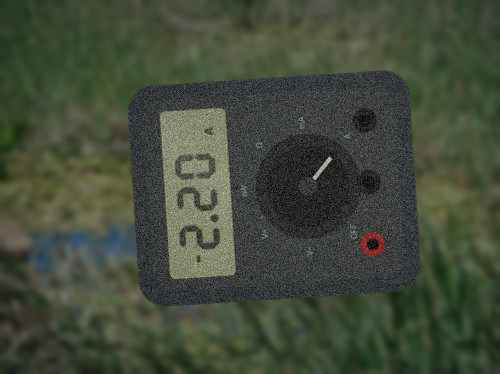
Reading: -2.20 A
